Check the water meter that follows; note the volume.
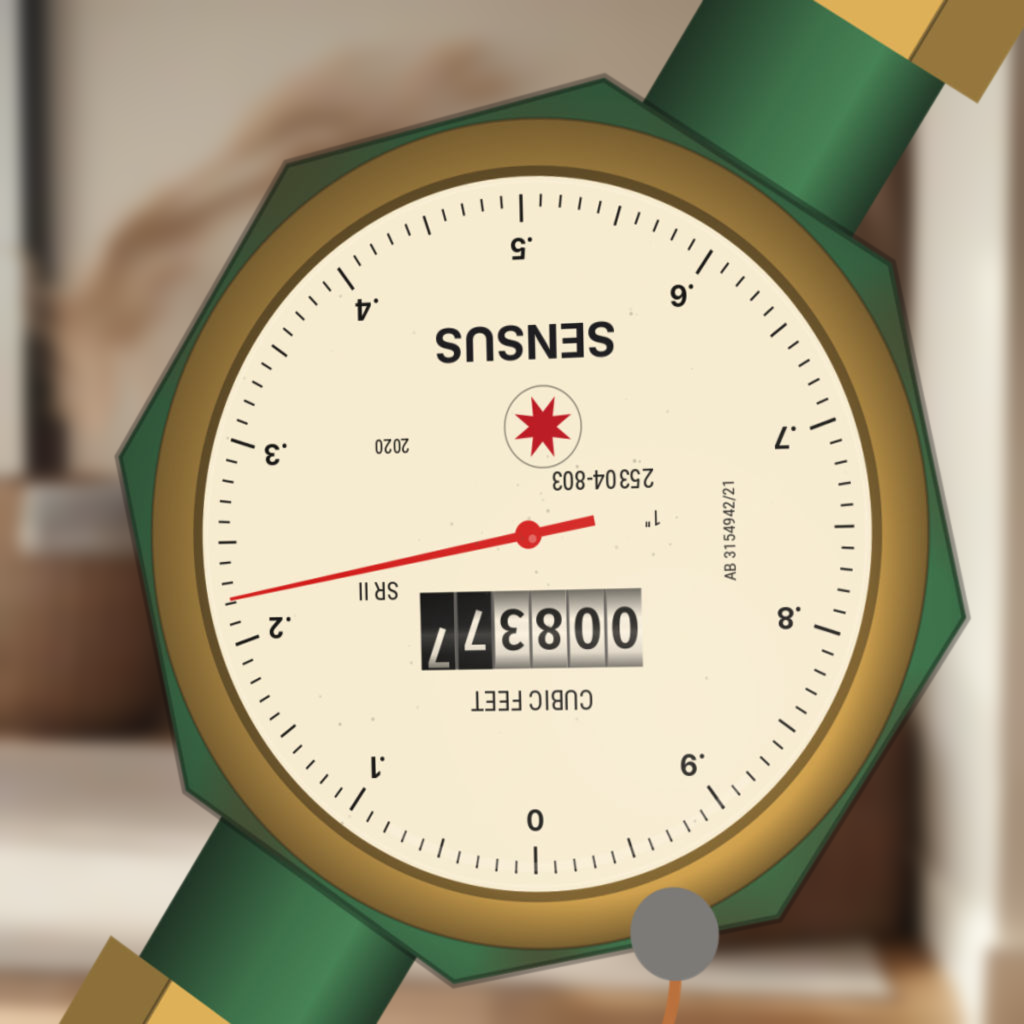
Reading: 8377.22 ft³
